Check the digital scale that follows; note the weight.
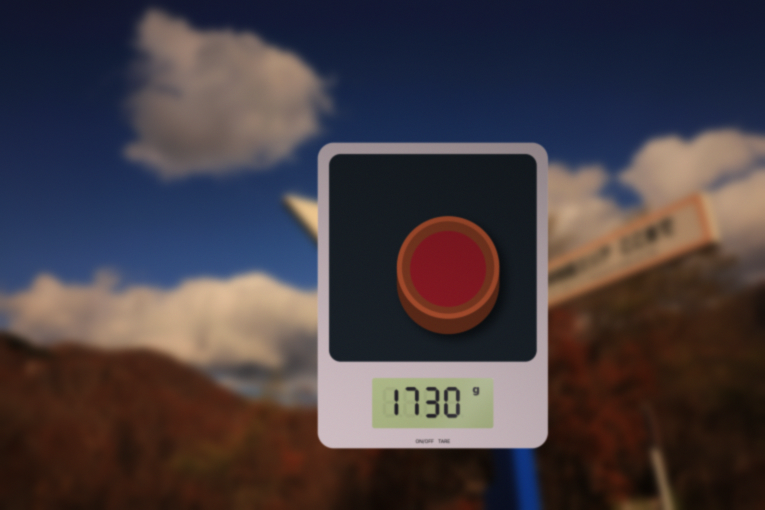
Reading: 1730 g
